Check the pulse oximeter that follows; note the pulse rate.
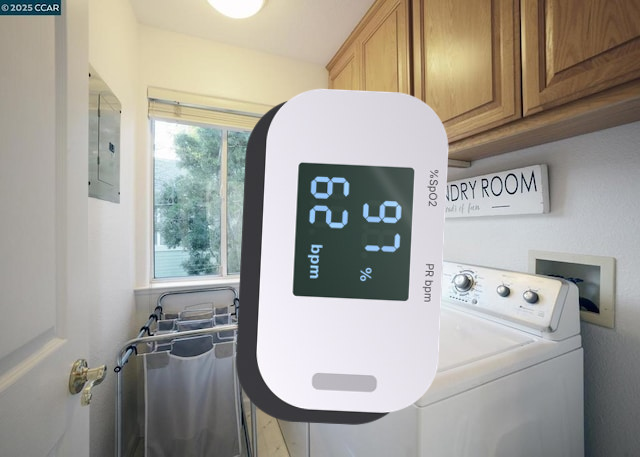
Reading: 62 bpm
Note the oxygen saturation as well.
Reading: 97 %
